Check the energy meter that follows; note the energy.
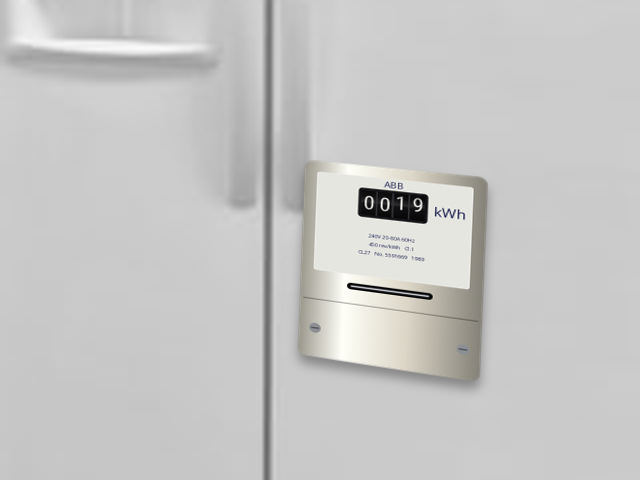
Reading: 19 kWh
